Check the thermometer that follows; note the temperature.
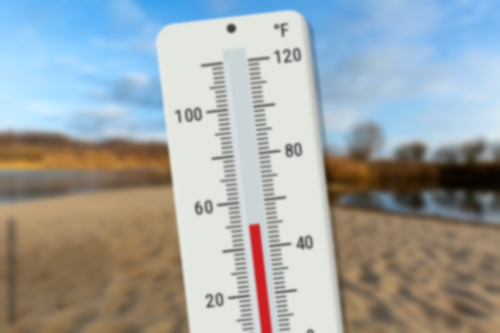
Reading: 50 °F
